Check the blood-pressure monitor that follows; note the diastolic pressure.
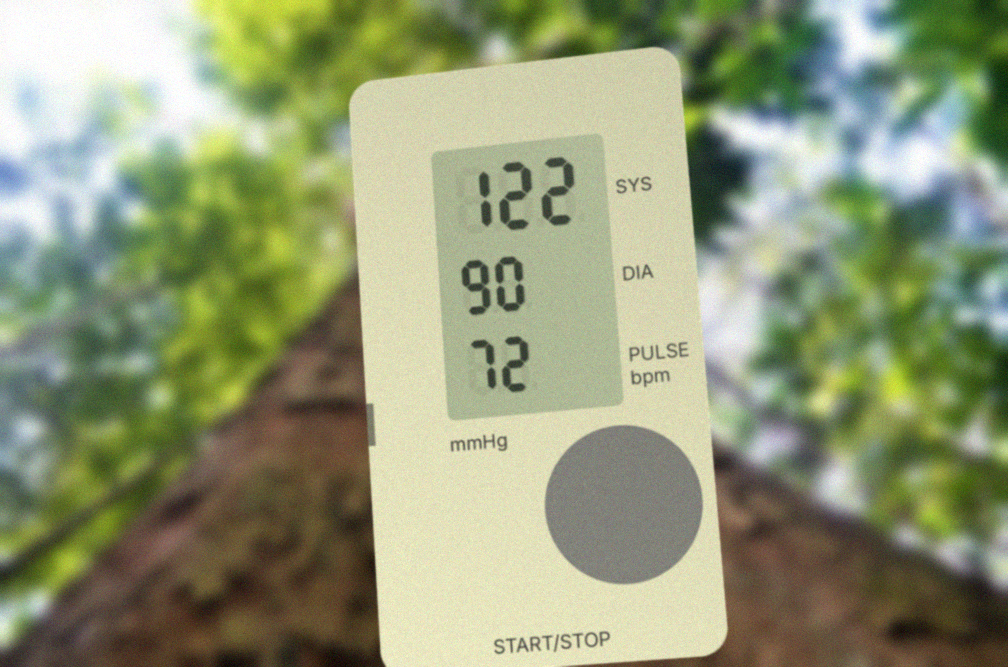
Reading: 90 mmHg
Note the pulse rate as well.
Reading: 72 bpm
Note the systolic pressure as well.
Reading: 122 mmHg
